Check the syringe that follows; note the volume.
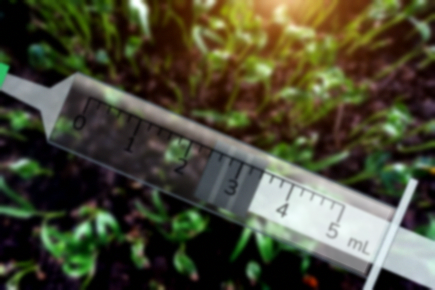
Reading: 2.4 mL
